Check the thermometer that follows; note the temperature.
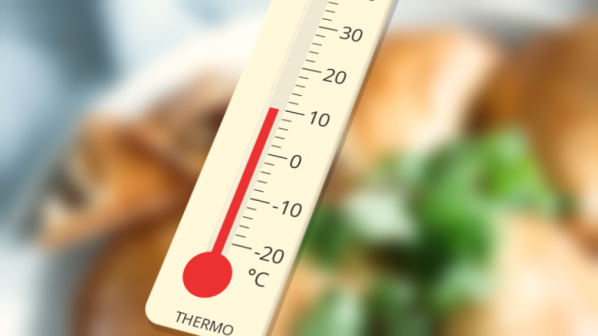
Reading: 10 °C
